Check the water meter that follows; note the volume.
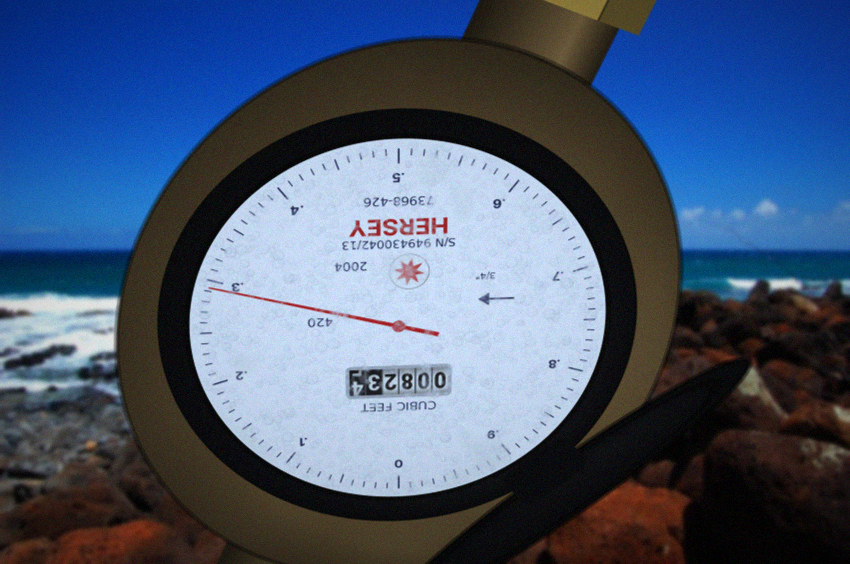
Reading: 8234.29 ft³
